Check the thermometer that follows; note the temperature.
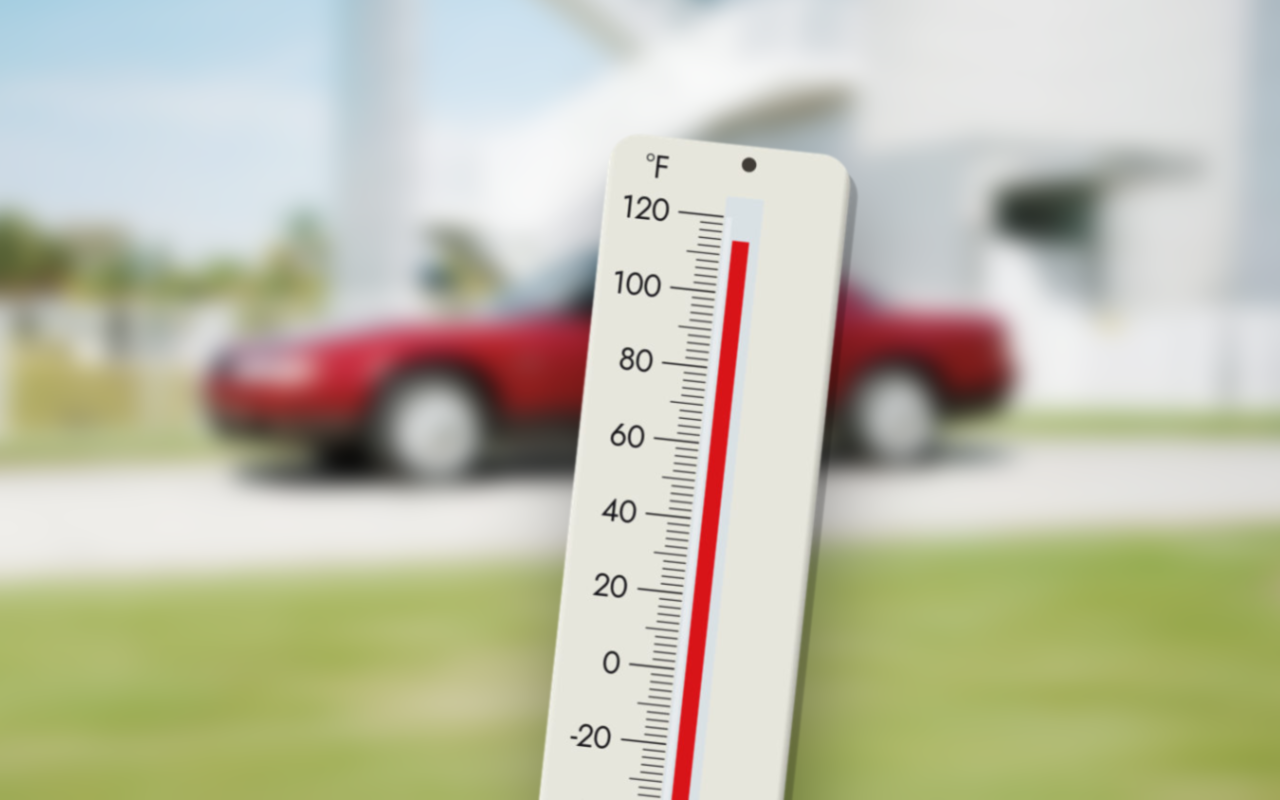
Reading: 114 °F
